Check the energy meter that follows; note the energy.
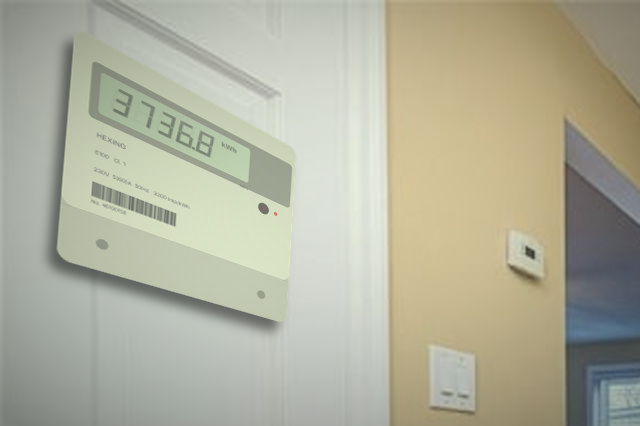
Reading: 3736.8 kWh
